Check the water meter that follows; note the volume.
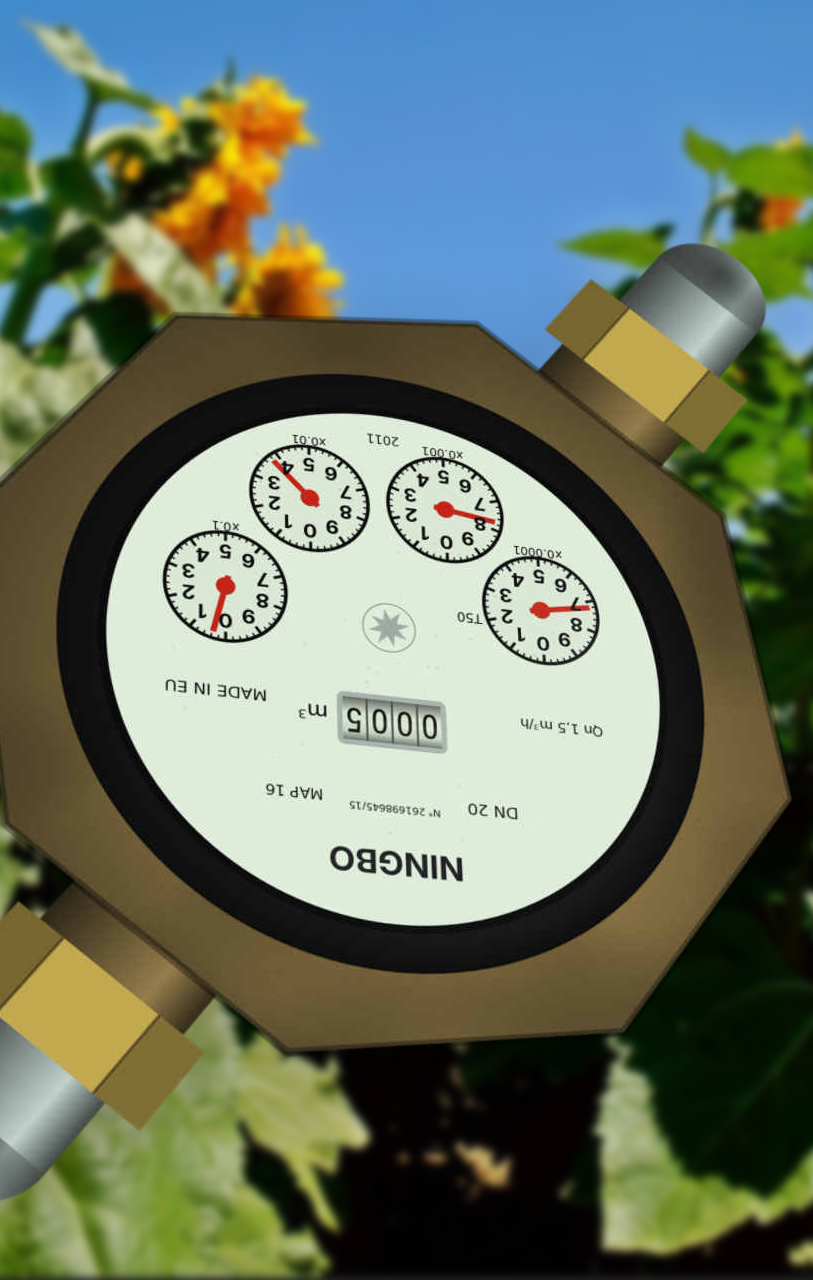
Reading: 5.0377 m³
